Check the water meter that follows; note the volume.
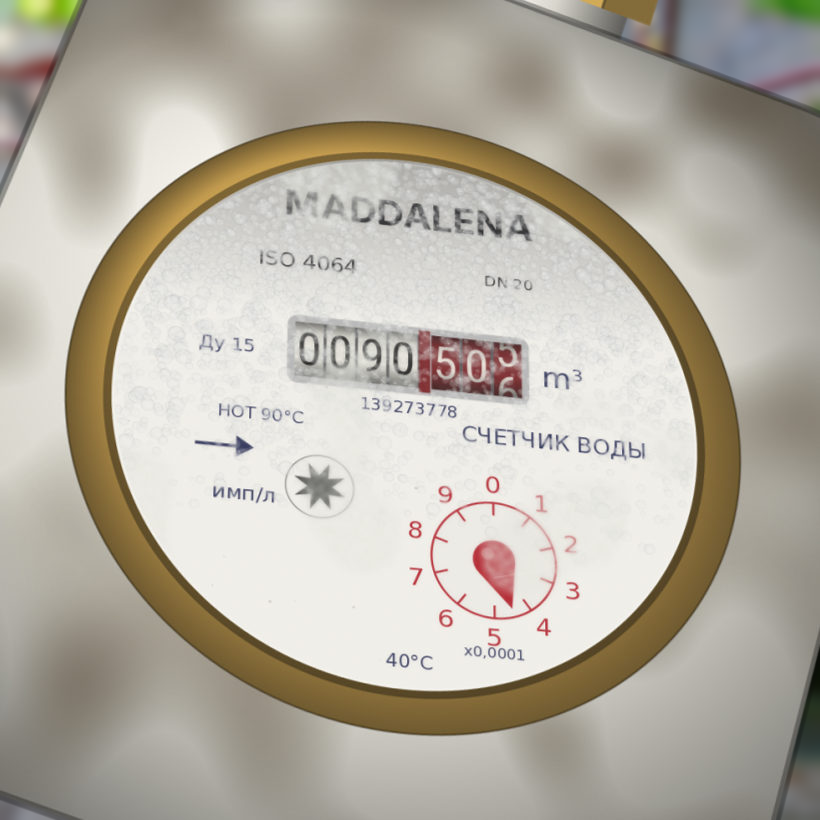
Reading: 90.5054 m³
